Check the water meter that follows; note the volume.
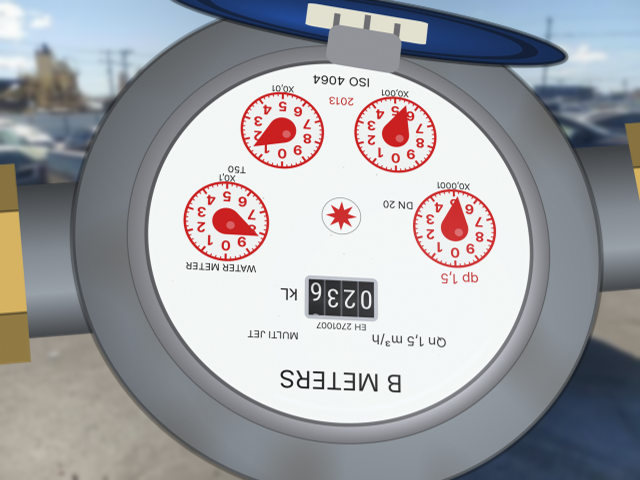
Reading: 235.8155 kL
